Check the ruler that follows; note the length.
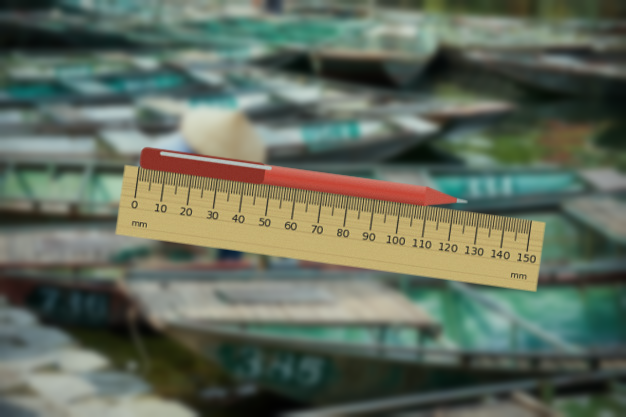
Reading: 125 mm
